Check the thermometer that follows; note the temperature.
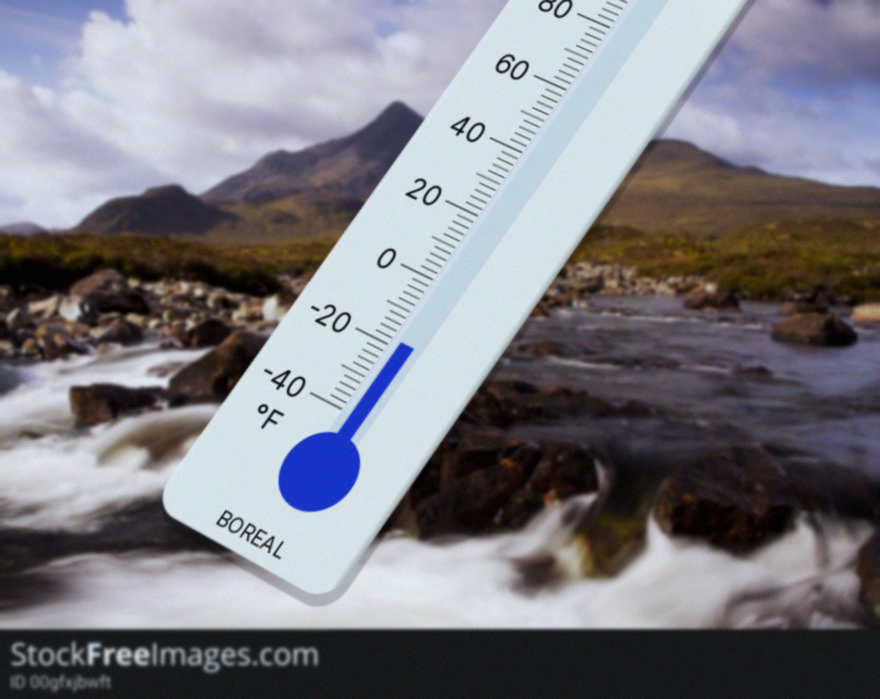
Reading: -18 °F
